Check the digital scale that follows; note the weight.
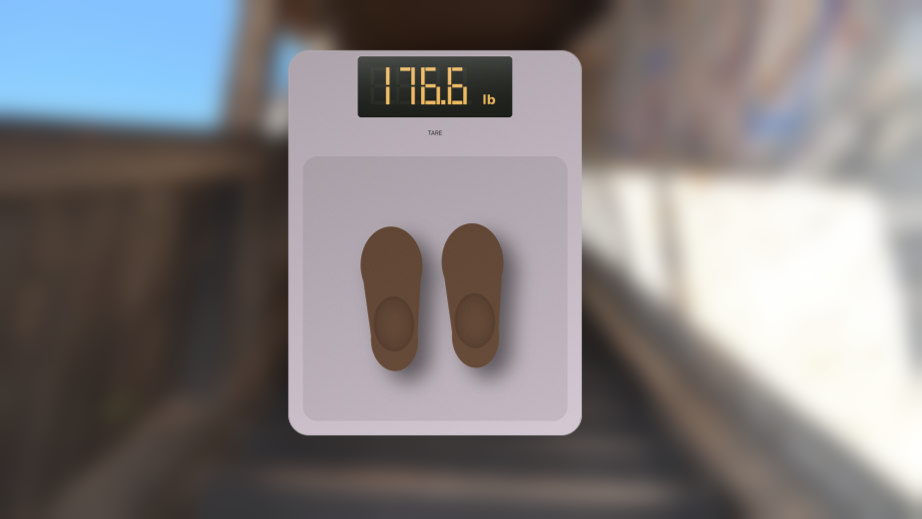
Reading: 176.6 lb
